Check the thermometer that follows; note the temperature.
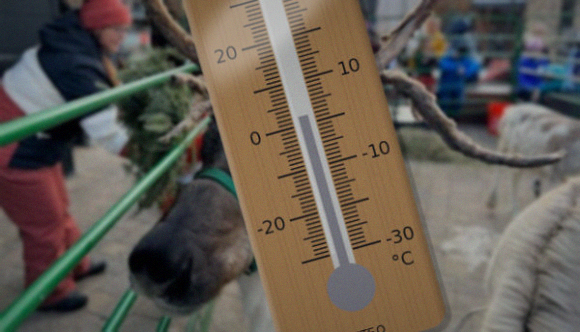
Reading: 2 °C
